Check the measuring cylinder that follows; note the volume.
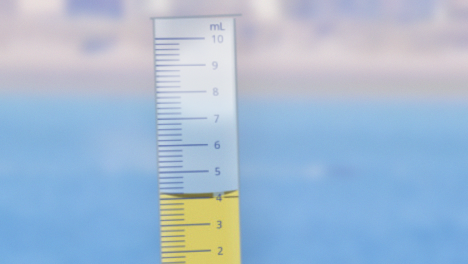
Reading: 4 mL
